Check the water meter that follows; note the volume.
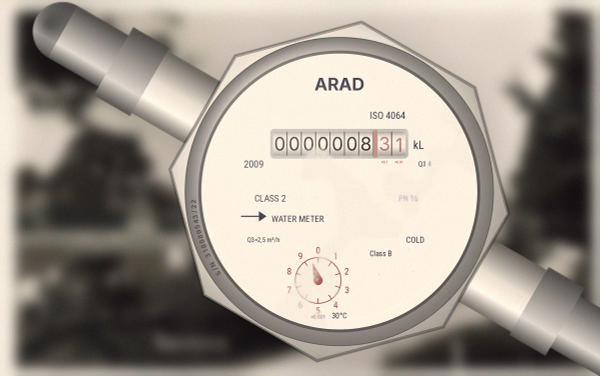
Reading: 8.309 kL
